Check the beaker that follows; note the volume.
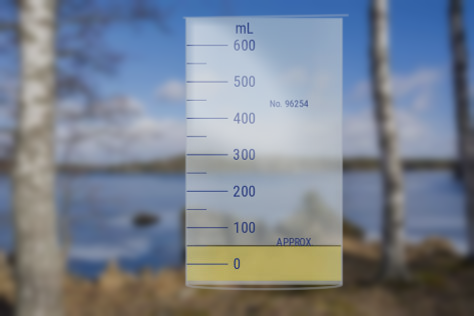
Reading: 50 mL
